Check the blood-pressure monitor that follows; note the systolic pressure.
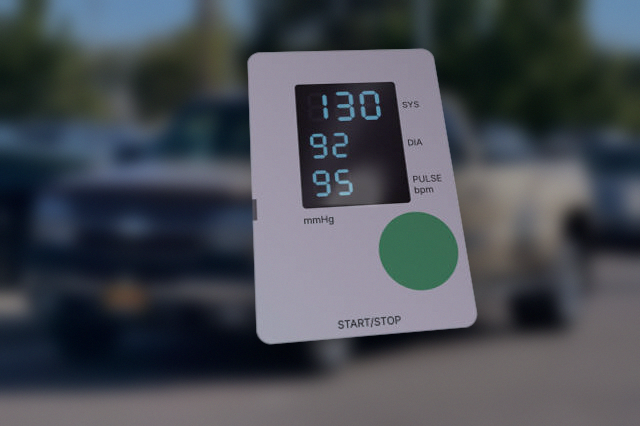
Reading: 130 mmHg
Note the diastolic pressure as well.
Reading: 92 mmHg
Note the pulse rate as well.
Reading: 95 bpm
